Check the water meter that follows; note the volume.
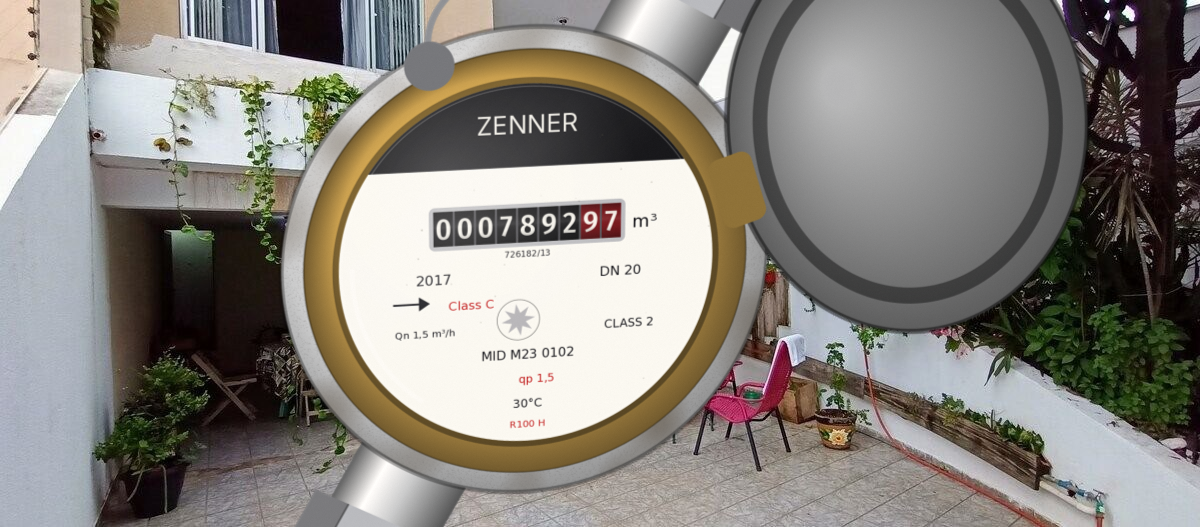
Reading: 7892.97 m³
